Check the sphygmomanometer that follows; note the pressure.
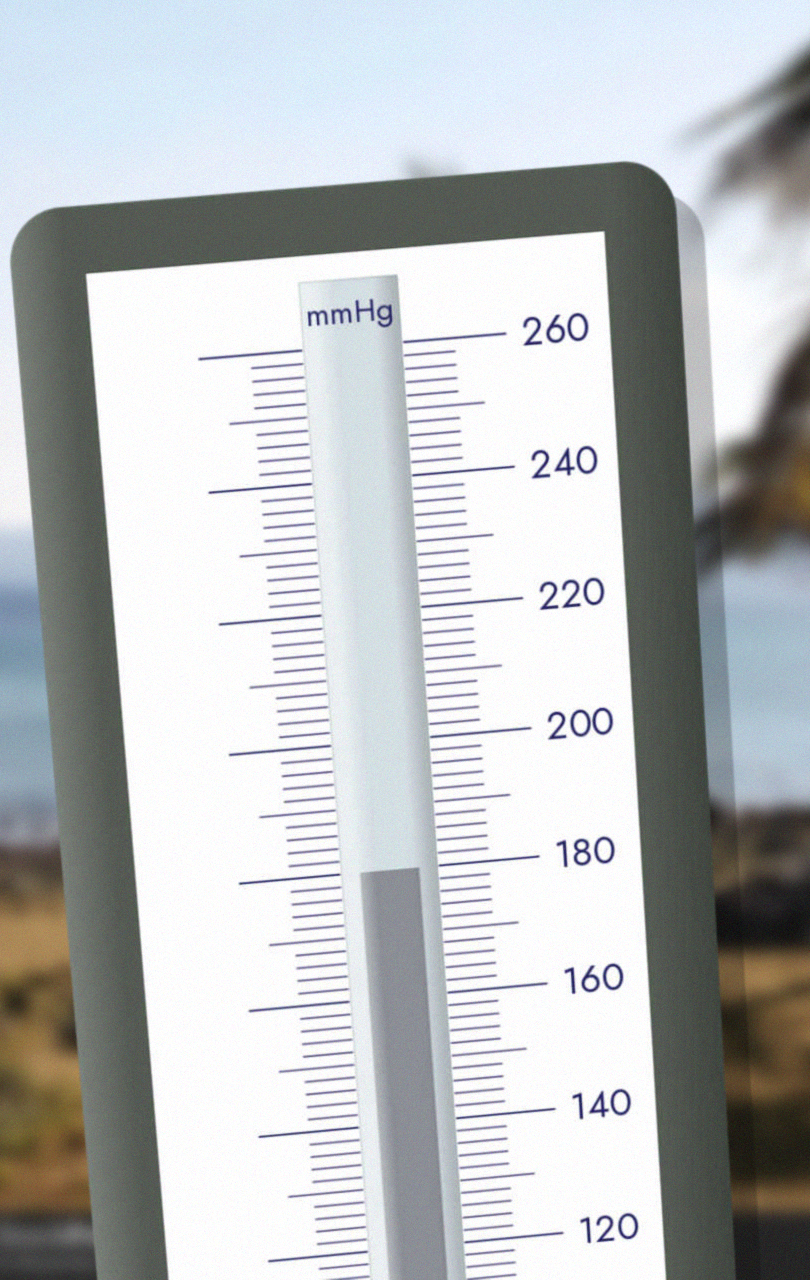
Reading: 180 mmHg
